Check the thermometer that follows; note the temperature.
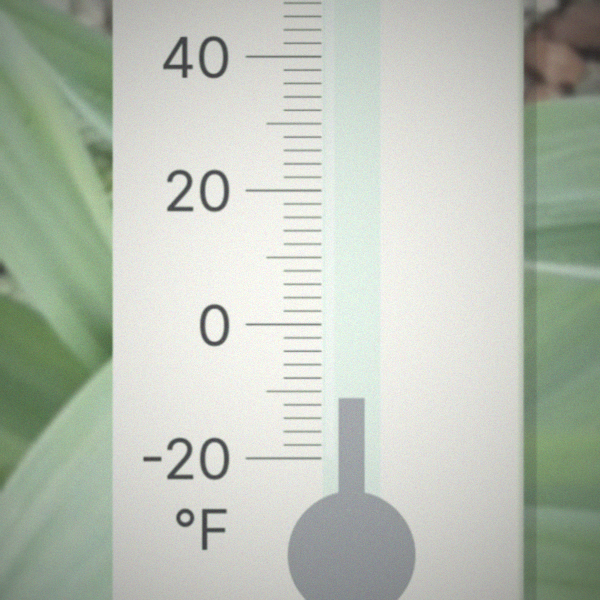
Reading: -11 °F
